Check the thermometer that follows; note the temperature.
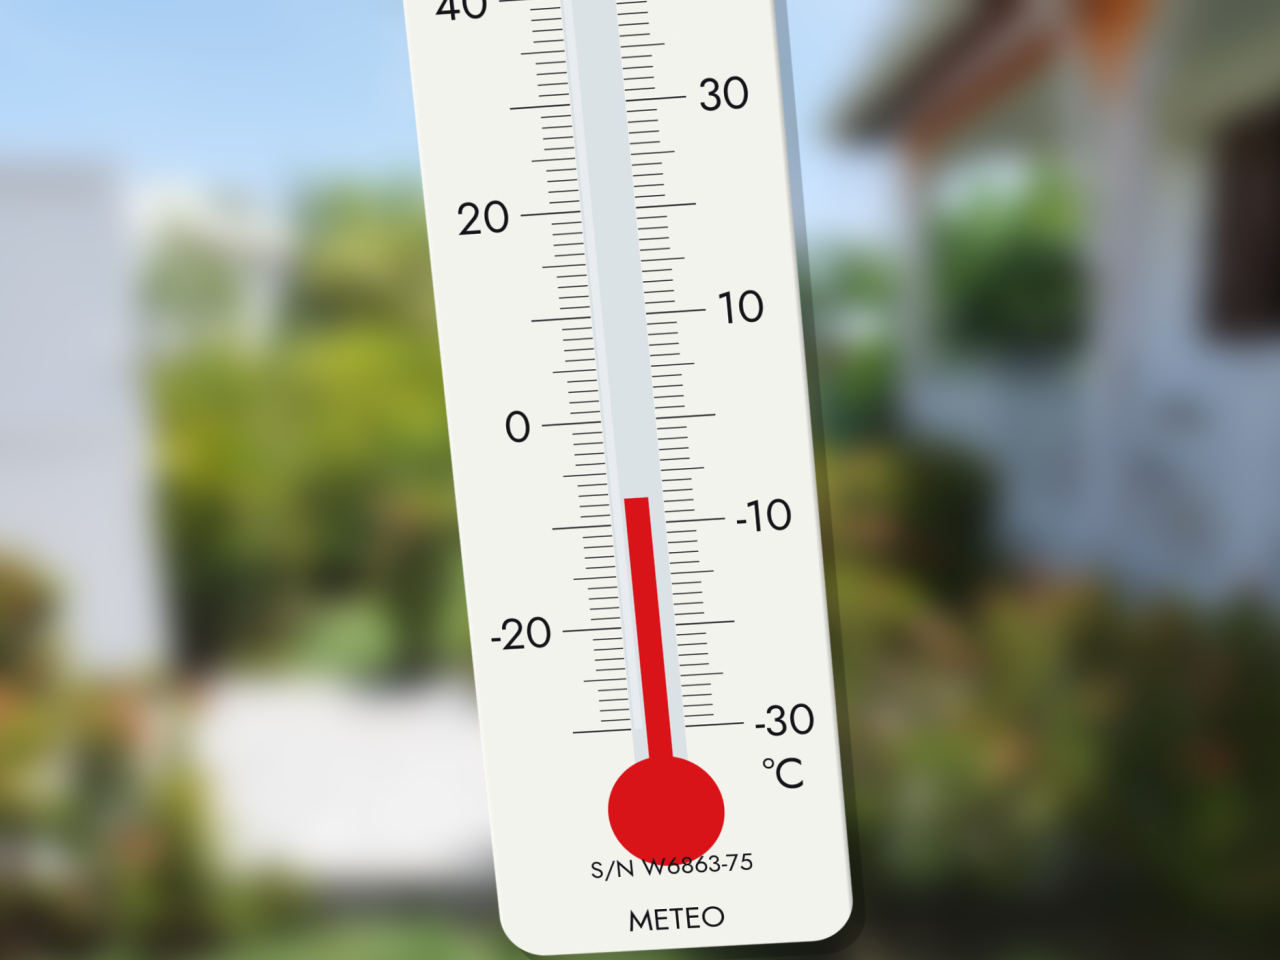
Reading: -7.5 °C
